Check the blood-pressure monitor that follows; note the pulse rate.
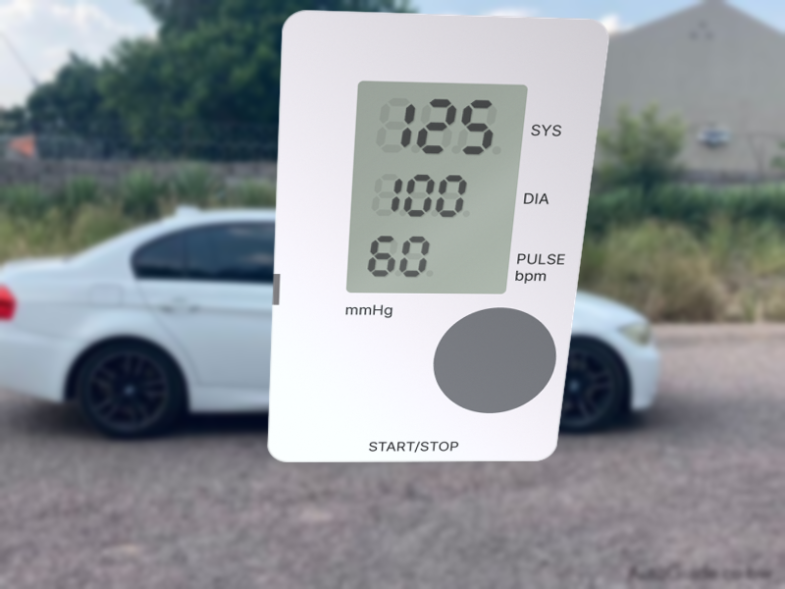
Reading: 60 bpm
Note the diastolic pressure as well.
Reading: 100 mmHg
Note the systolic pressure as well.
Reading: 125 mmHg
